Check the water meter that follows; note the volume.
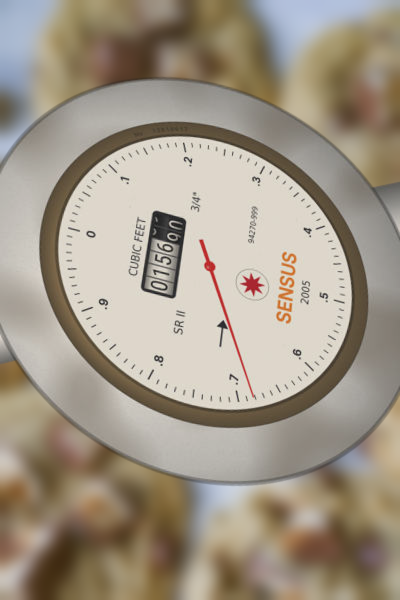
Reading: 15689.68 ft³
